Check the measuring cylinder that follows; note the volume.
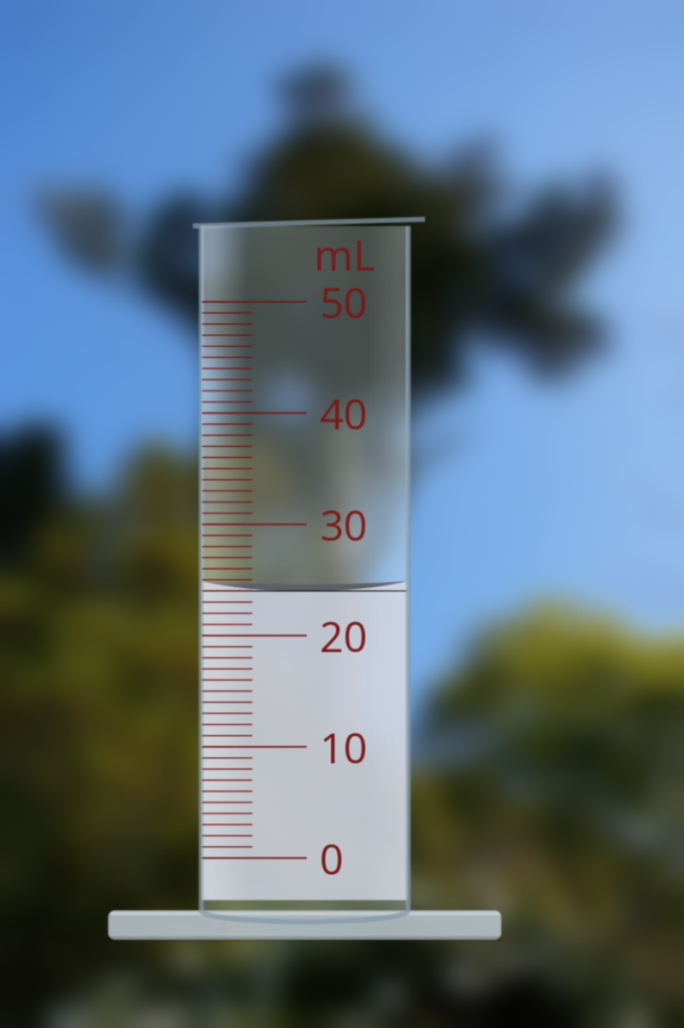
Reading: 24 mL
